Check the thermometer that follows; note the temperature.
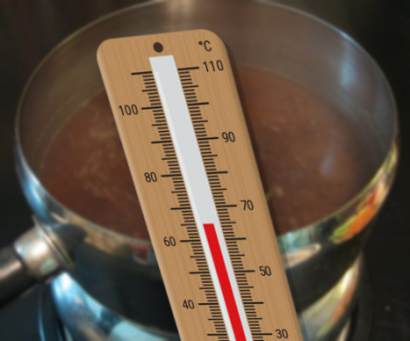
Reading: 65 °C
